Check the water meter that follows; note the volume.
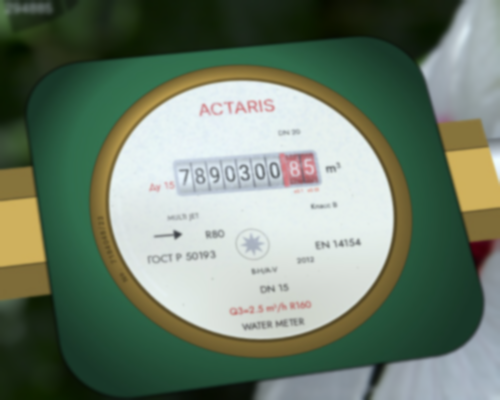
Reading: 7890300.85 m³
